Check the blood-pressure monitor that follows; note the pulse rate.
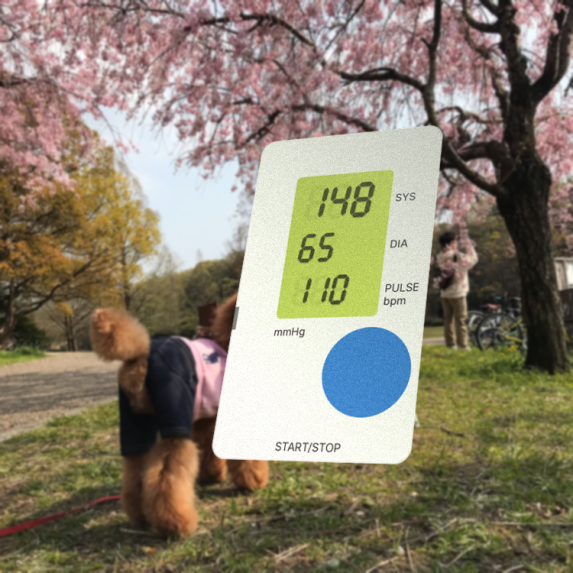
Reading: 110 bpm
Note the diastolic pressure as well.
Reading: 65 mmHg
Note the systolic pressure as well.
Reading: 148 mmHg
